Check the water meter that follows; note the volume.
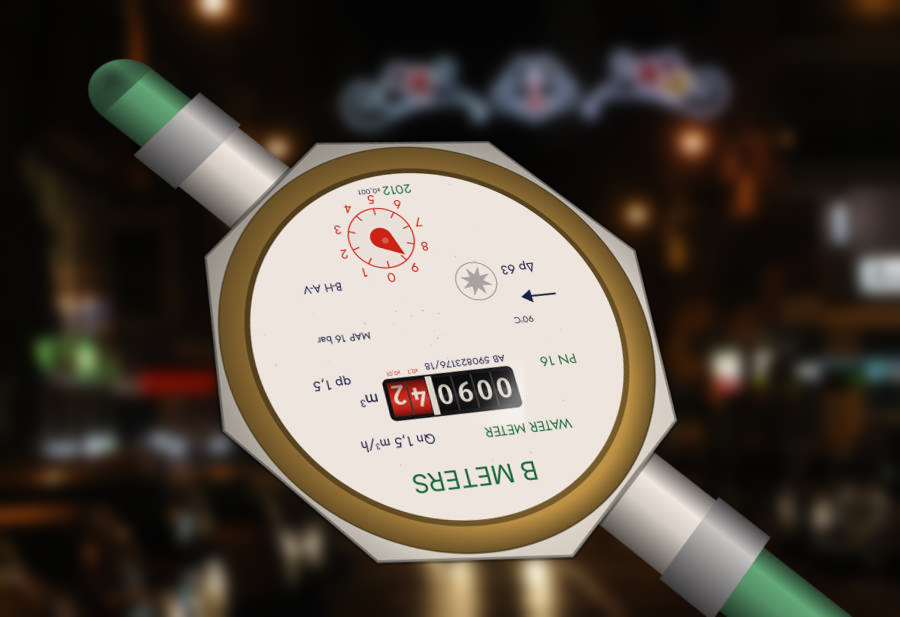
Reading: 90.418 m³
